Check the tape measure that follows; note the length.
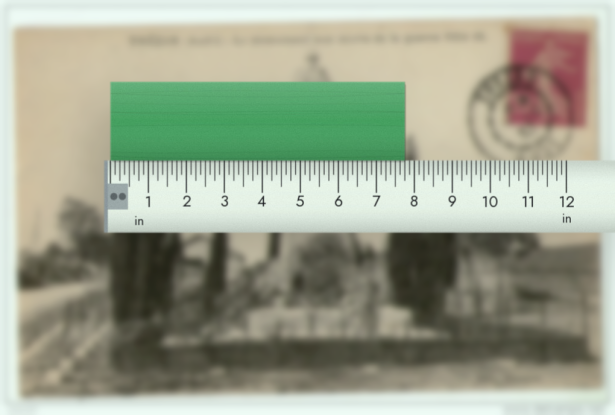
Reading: 7.75 in
